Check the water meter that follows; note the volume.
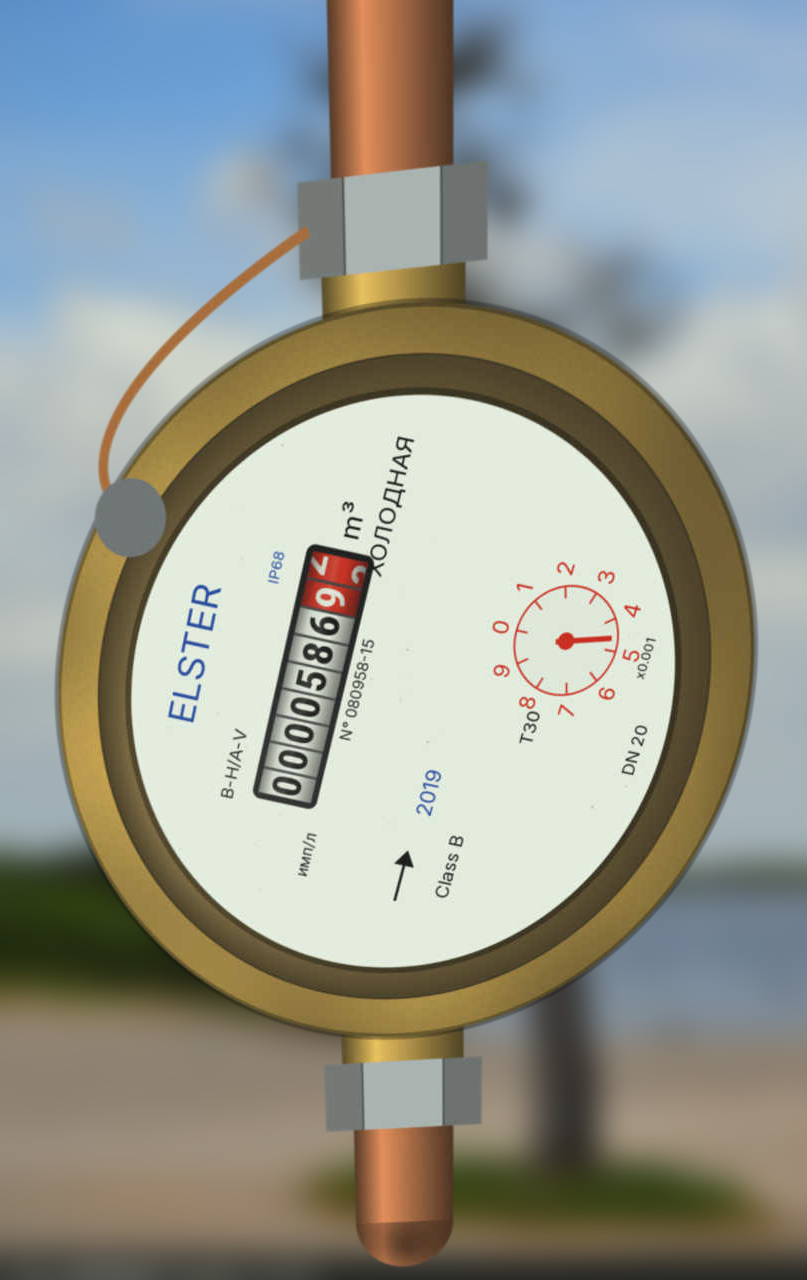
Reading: 586.924 m³
